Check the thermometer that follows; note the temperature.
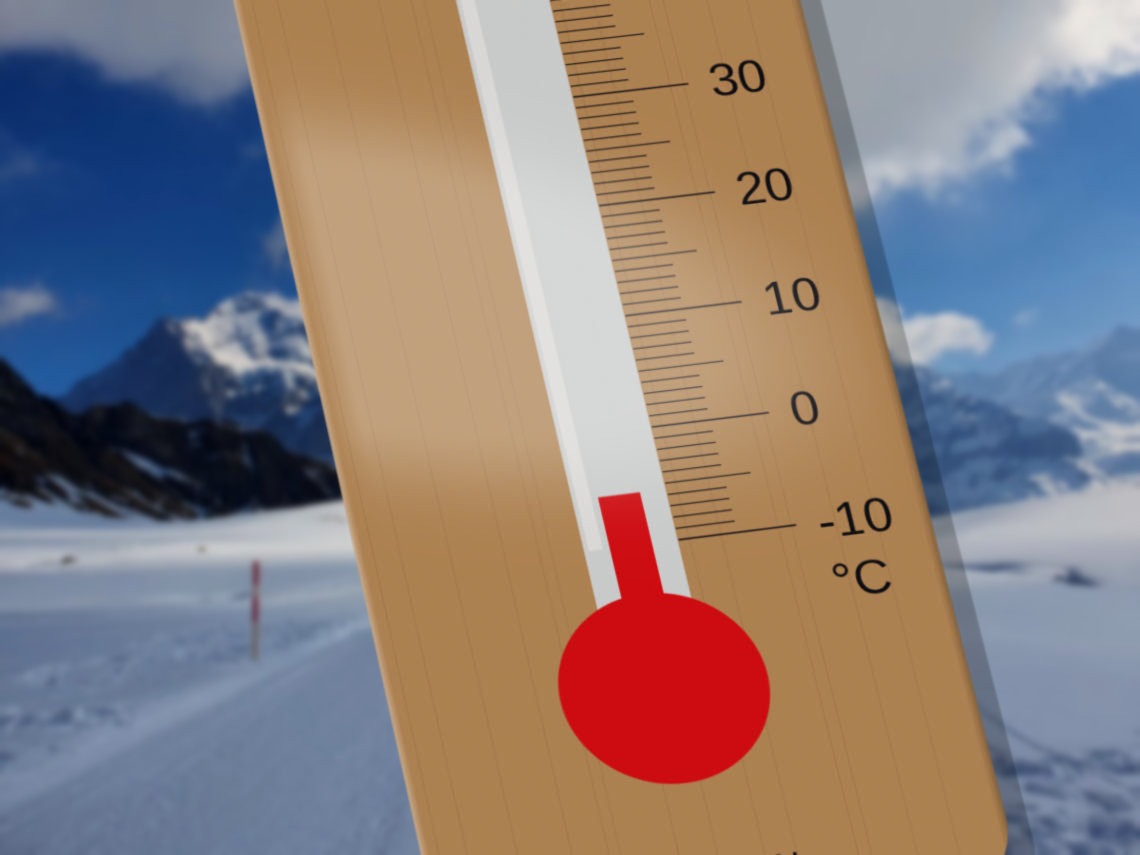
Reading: -5.5 °C
